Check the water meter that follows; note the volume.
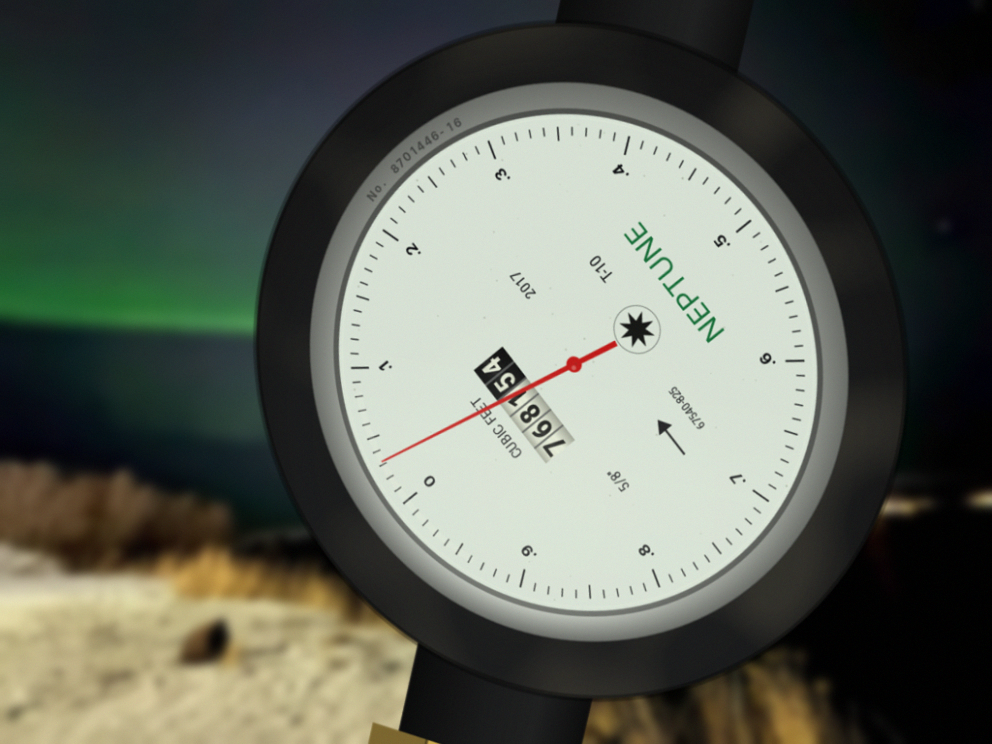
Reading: 768154.03 ft³
